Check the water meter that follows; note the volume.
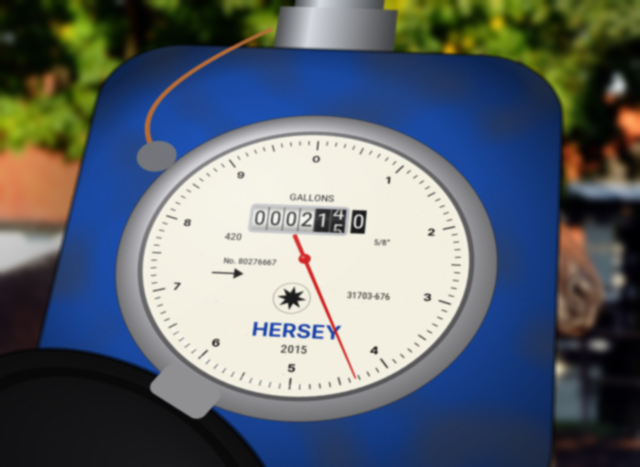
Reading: 2144.3 gal
